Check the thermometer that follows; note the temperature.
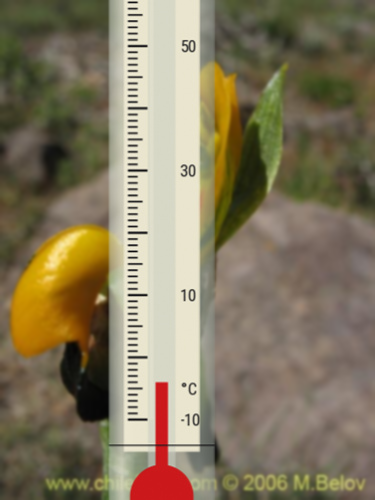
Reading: -4 °C
